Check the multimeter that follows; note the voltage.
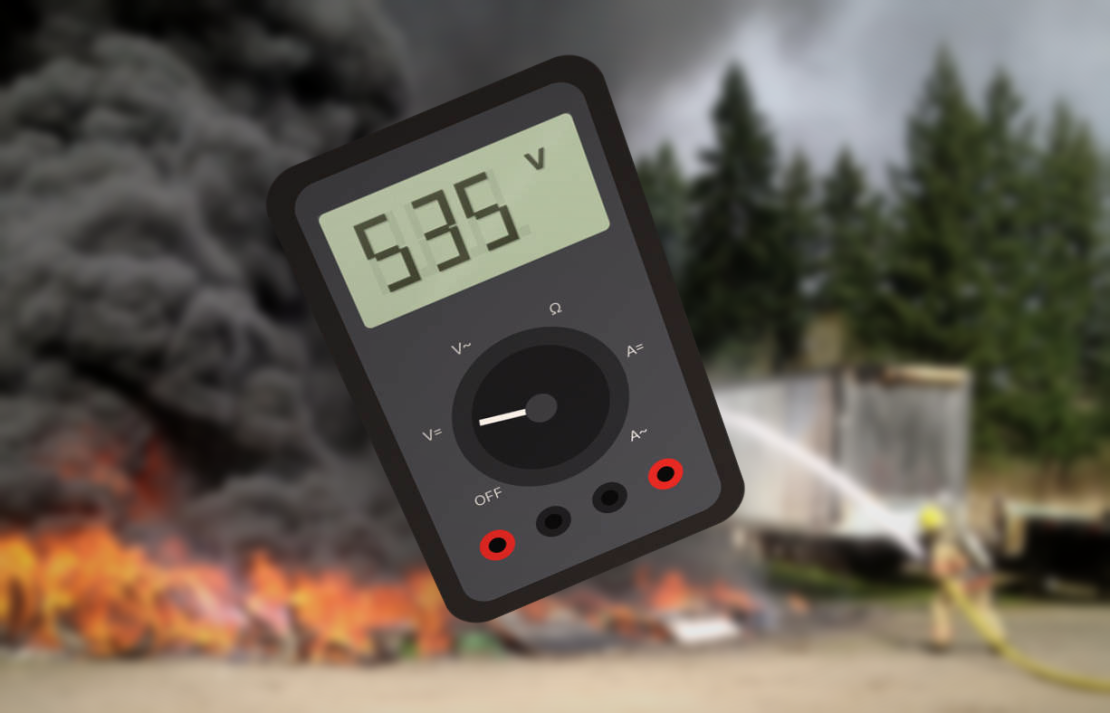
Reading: 535 V
